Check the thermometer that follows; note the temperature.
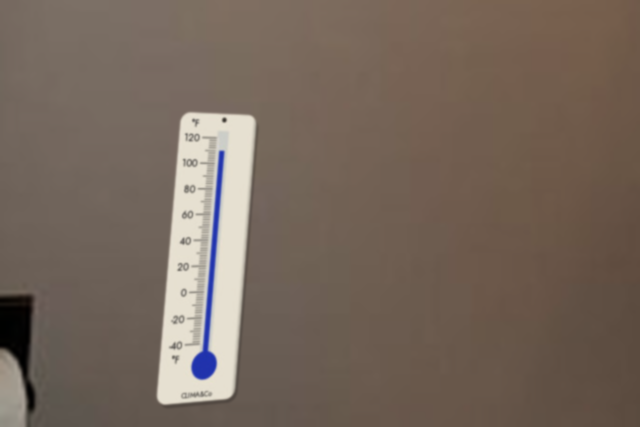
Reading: 110 °F
